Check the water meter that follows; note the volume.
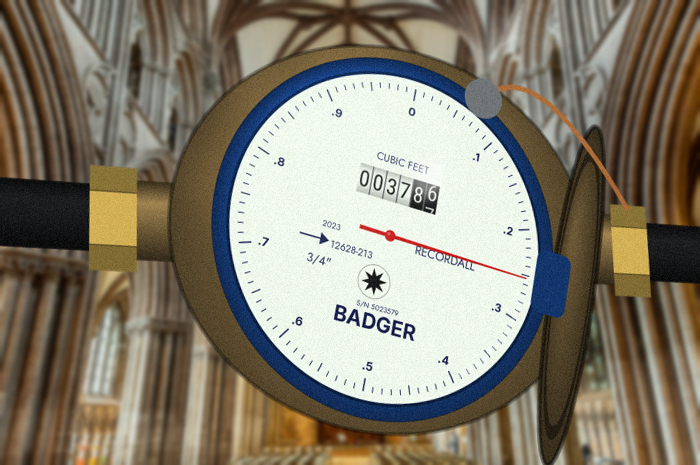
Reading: 3786.25 ft³
